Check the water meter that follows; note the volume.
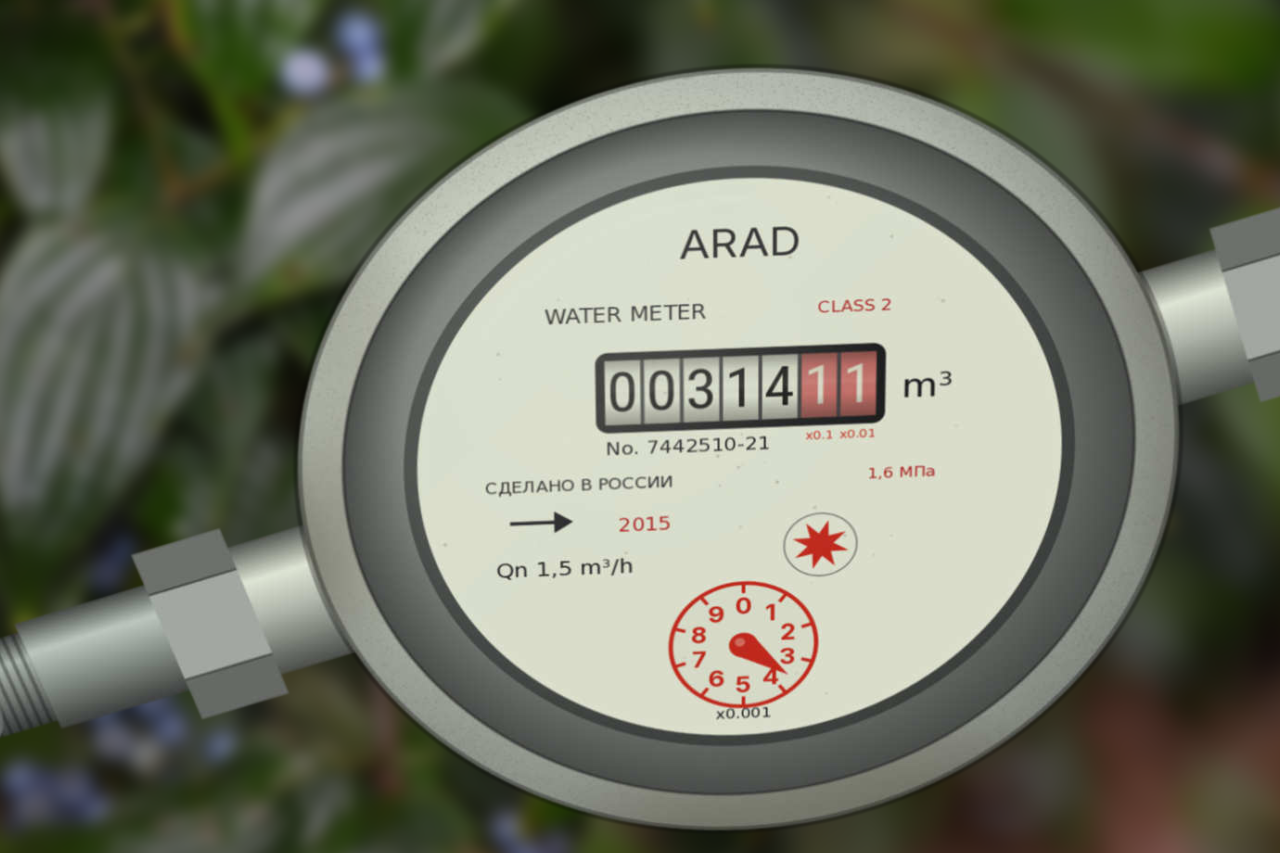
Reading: 314.113 m³
